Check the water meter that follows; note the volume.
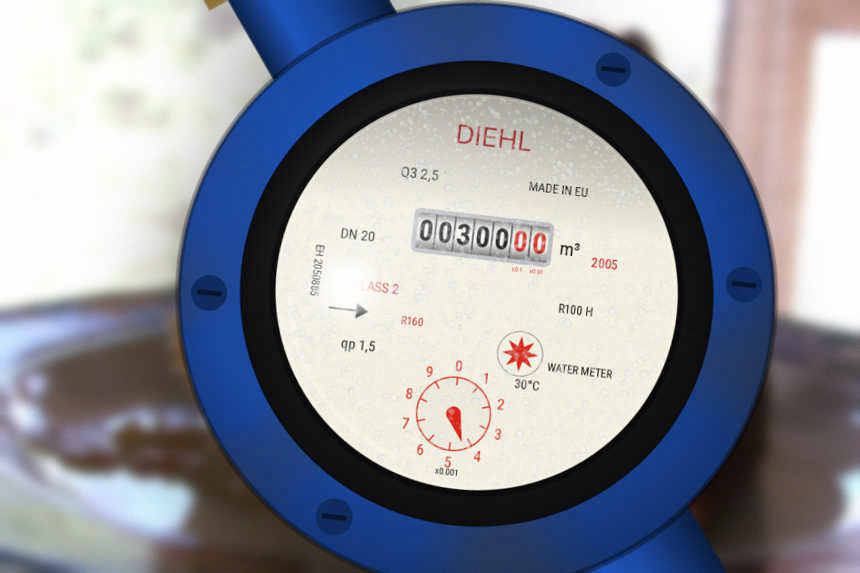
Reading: 300.004 m³
